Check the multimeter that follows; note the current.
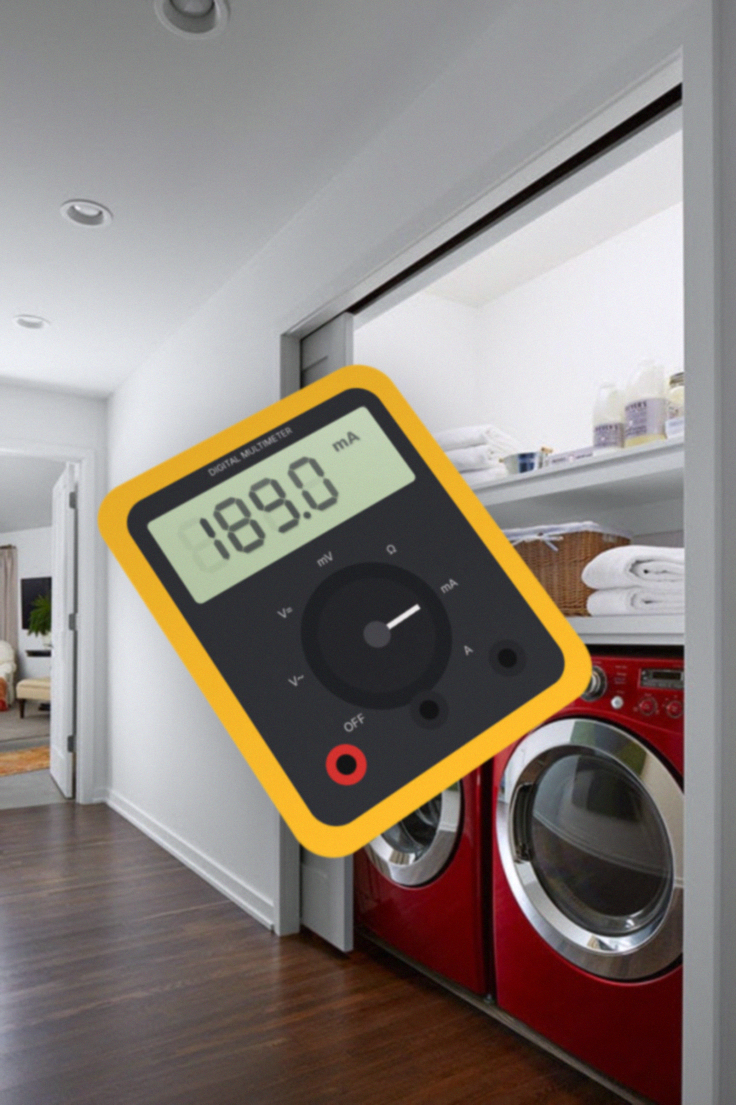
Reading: 189.0 mA
